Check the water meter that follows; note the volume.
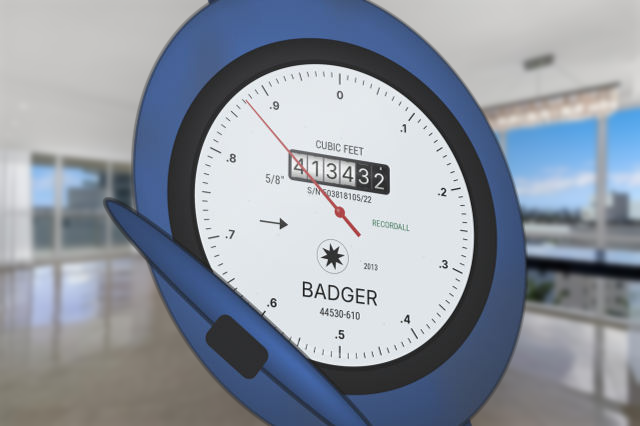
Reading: 413431.87 ft³
